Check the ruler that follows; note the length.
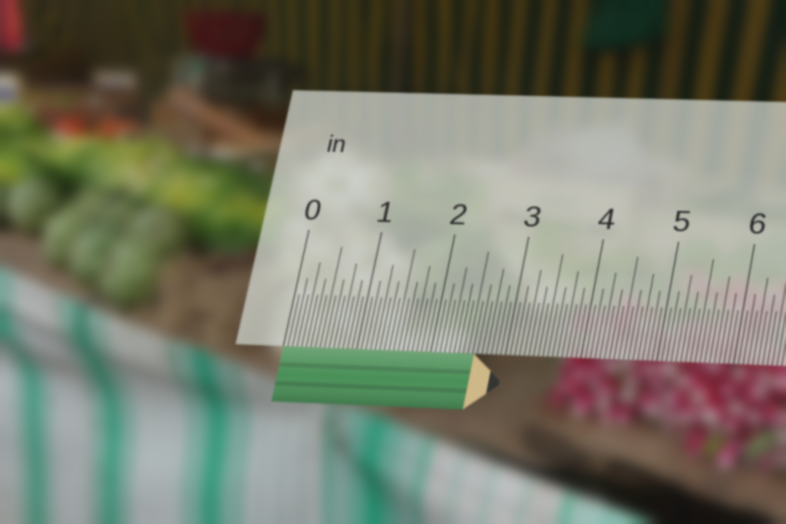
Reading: 3 in
